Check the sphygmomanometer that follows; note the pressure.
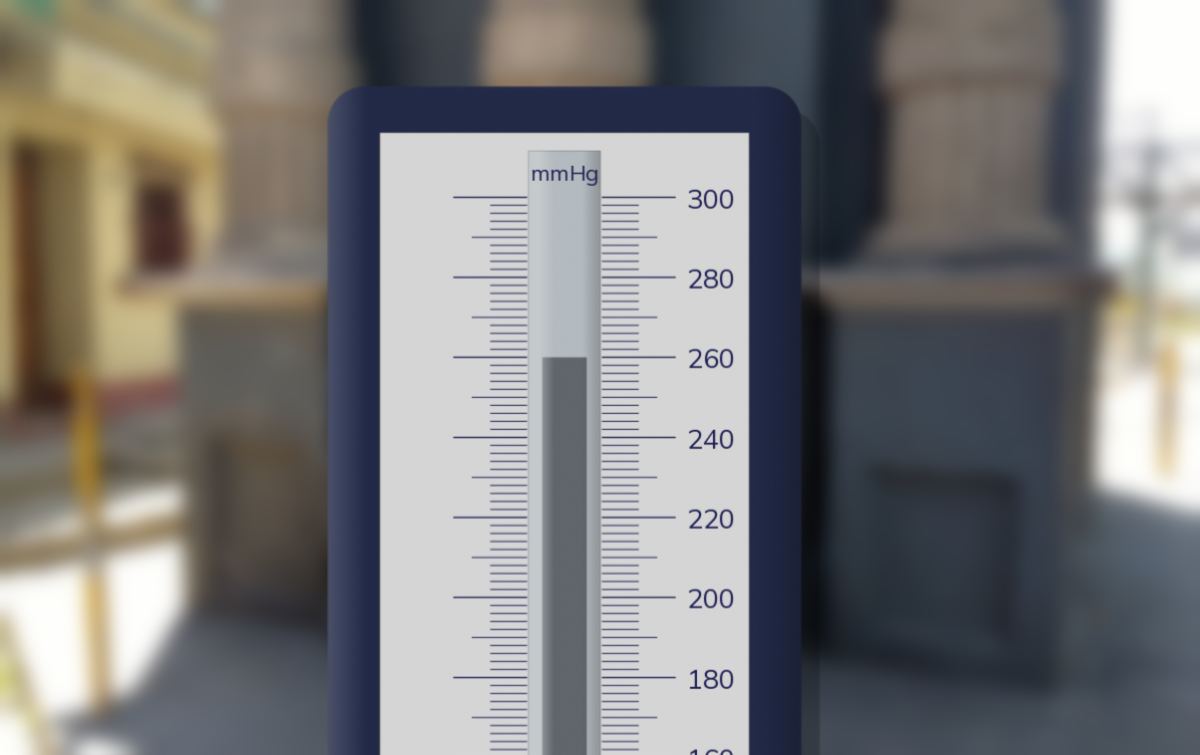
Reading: 260 mmHg
